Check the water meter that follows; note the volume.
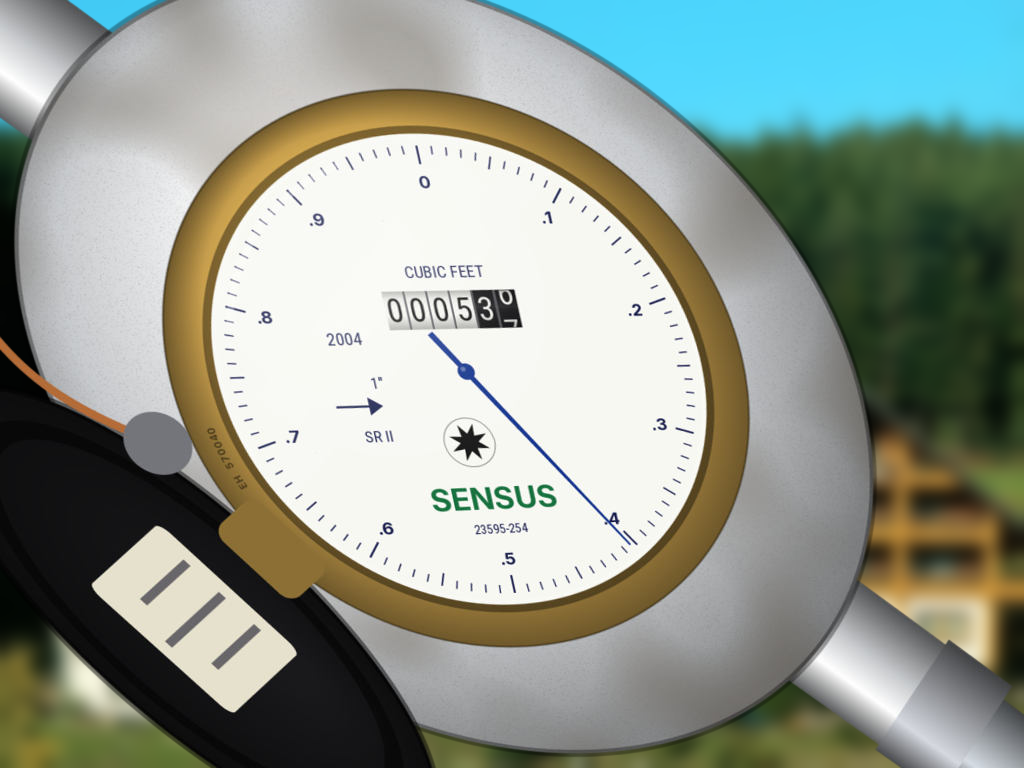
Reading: 536.40 ft³
